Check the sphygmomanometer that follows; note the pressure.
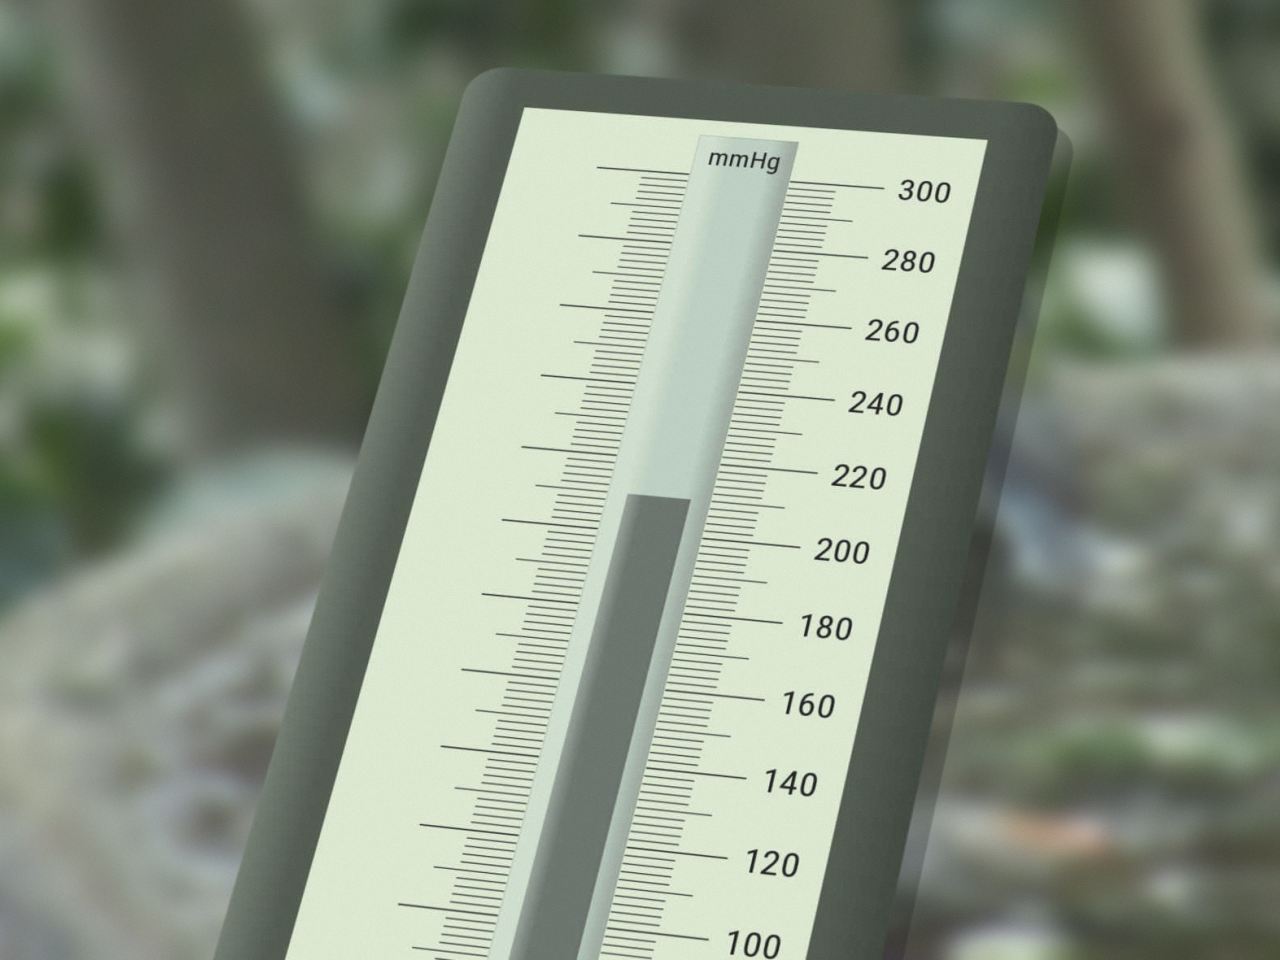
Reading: 210 mmHg
